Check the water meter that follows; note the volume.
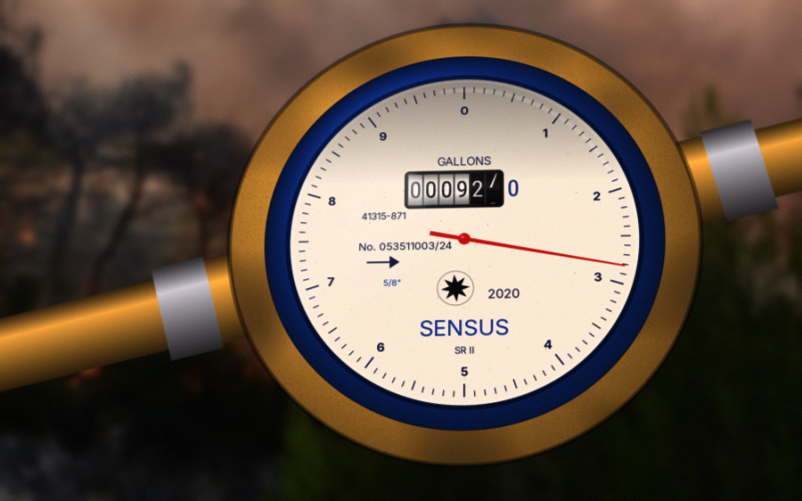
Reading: 9272.8 gal
